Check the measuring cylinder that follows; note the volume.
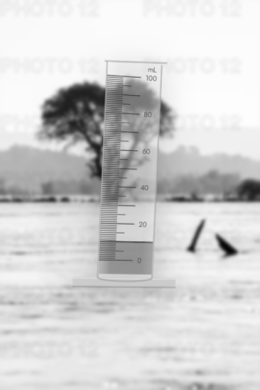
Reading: 10 mL
